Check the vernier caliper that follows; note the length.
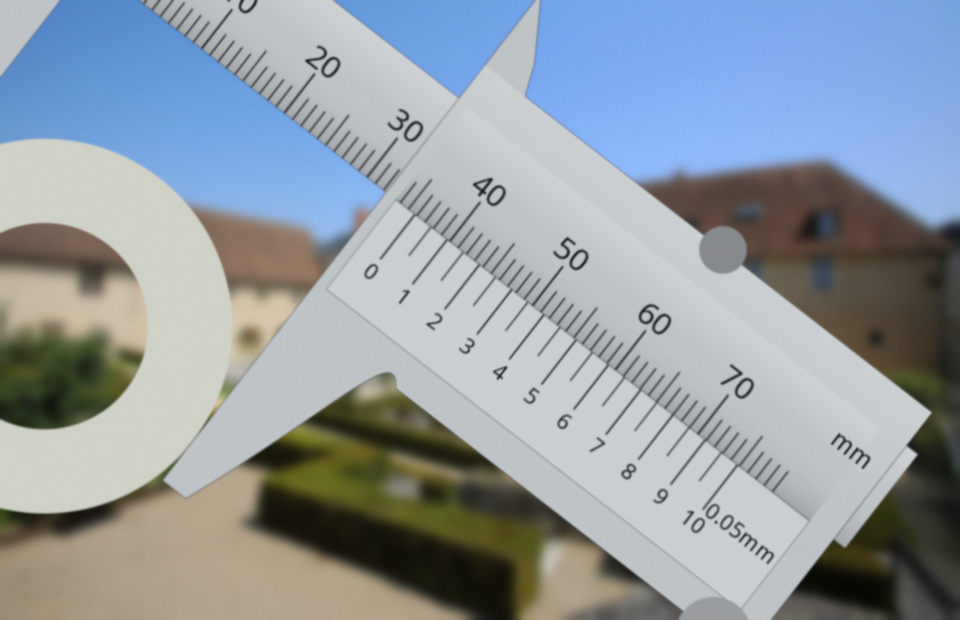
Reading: 35.8 mm
